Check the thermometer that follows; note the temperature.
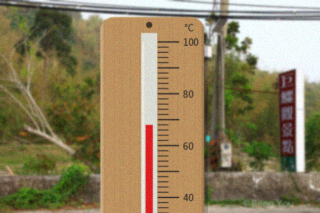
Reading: 68 °C
